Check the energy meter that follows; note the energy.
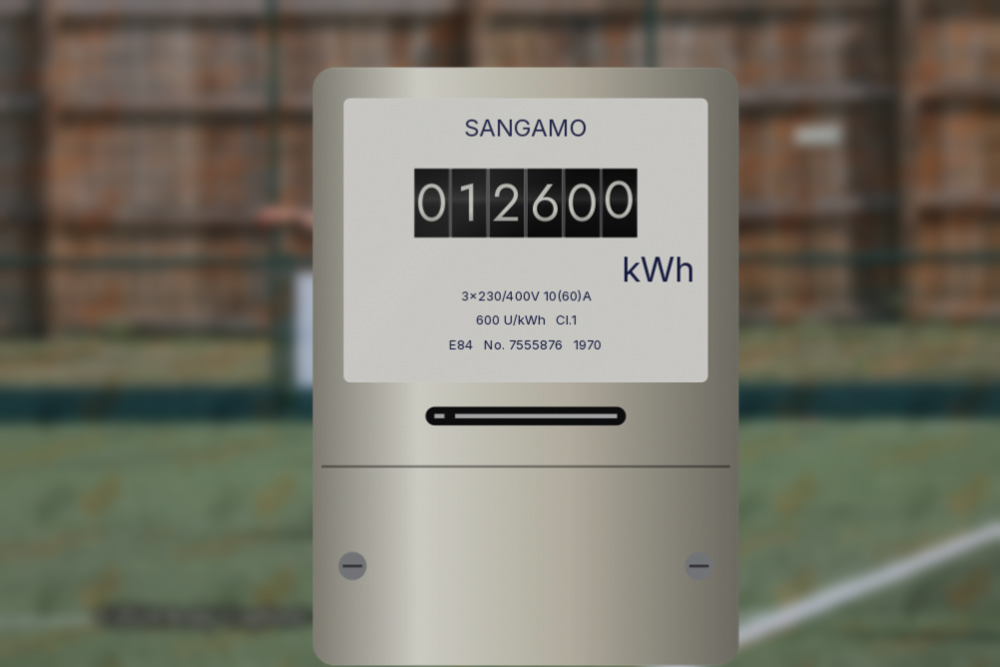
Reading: 12600 kWh
